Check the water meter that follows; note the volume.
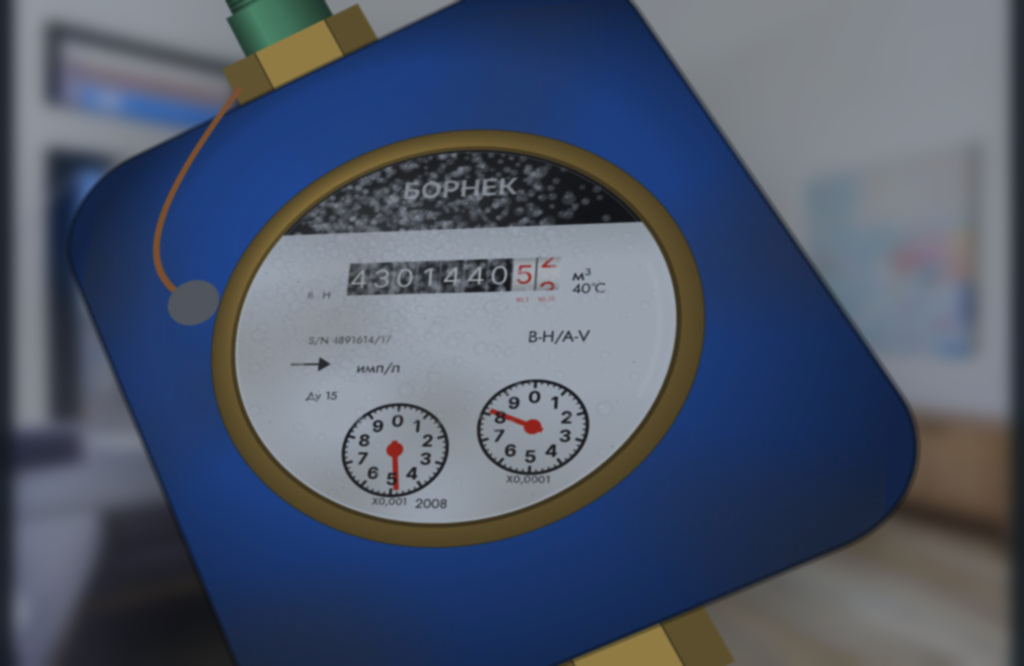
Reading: 4301440.5248 m³
